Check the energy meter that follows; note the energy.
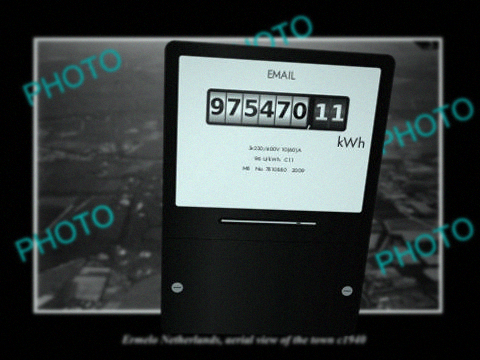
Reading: 975470.11 kWh
